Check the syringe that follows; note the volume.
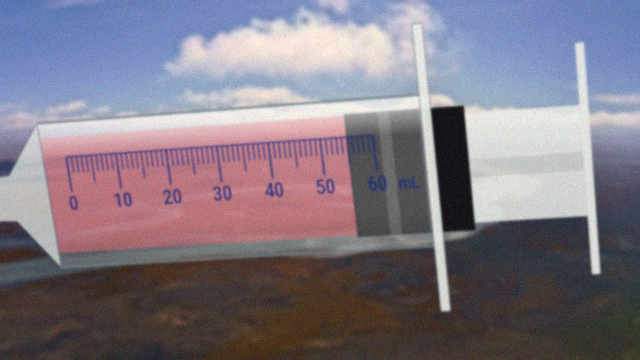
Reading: 55 mL
